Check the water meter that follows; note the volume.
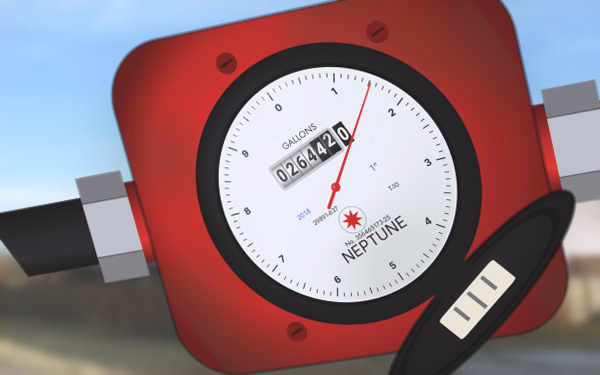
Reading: 264421.5 gal
